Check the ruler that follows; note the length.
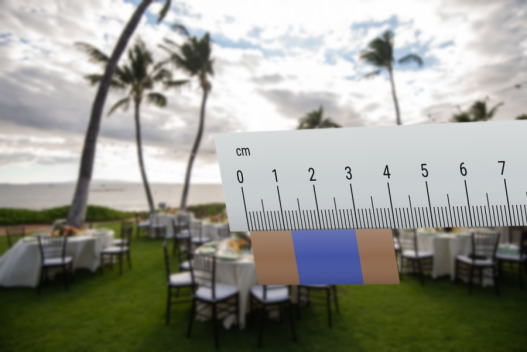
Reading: 3.9 cm
